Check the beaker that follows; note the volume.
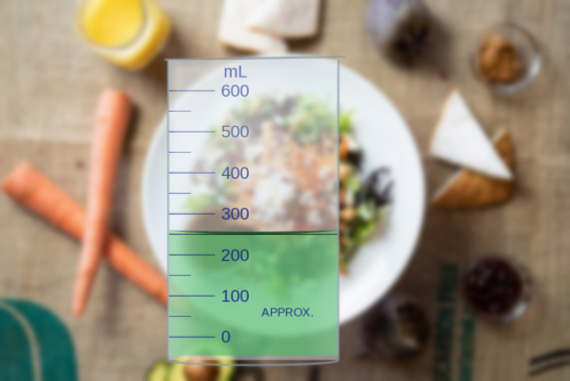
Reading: 250 mL
